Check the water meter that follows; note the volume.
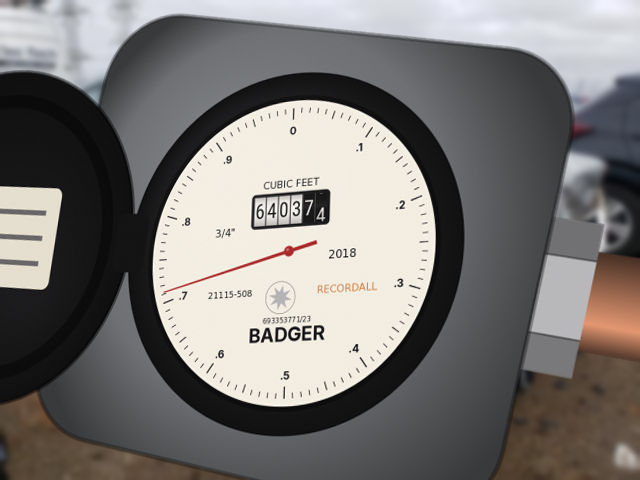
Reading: 640373.71 ft³
